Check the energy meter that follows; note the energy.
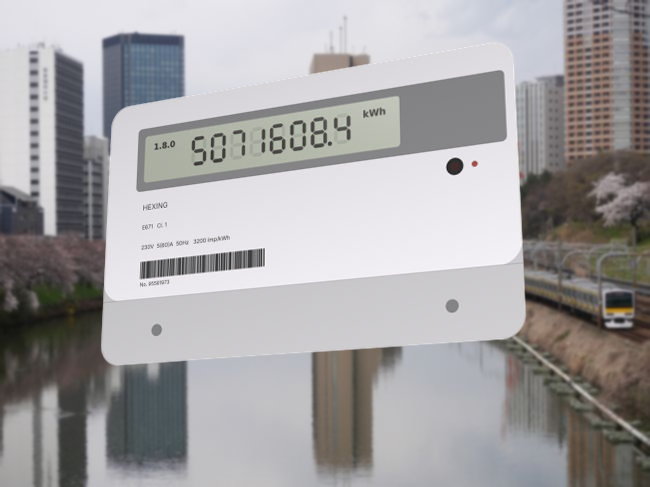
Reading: 5071608.4 kWh
